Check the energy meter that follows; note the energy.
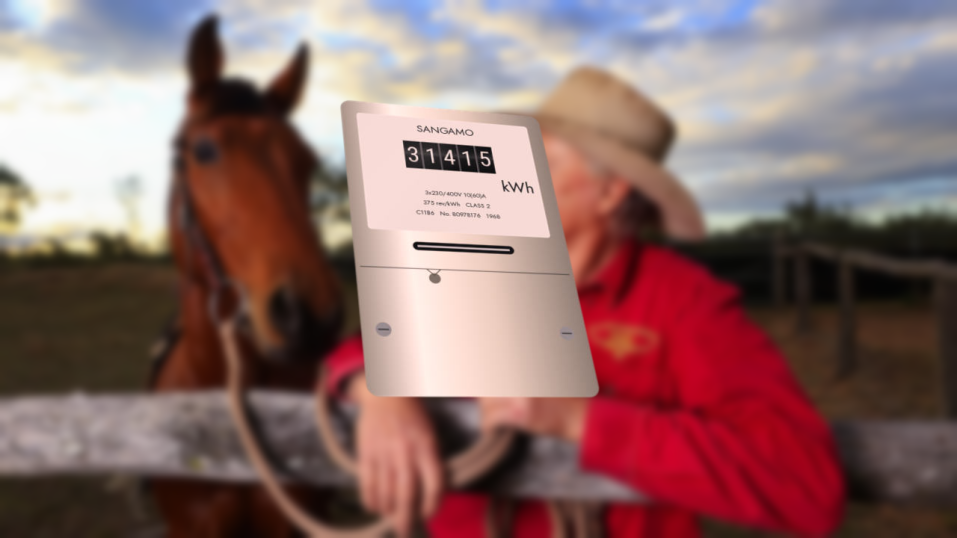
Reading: 31415 kWh
